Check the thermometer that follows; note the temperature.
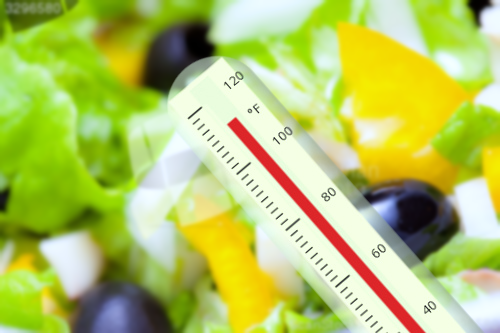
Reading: 112 °F
